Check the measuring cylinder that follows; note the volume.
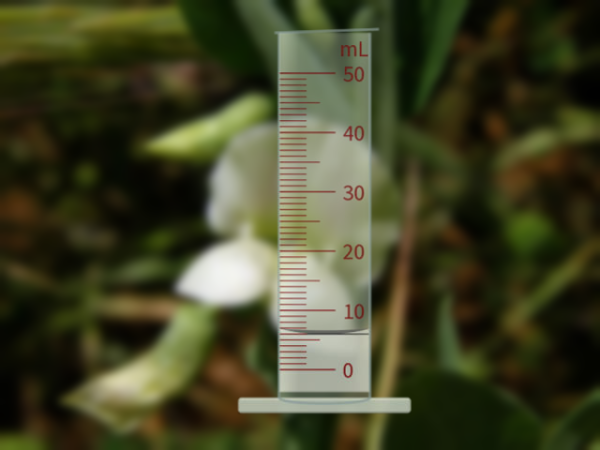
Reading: 6 mL
